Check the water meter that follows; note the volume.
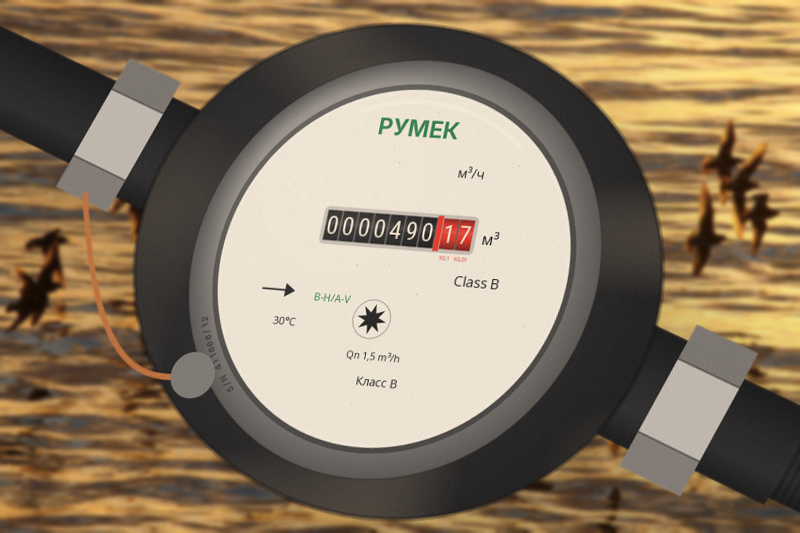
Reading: 490.17 m³
